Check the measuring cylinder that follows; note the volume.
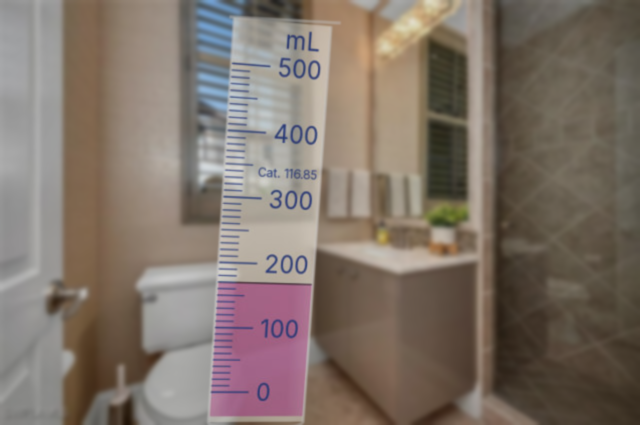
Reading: 170 mL
